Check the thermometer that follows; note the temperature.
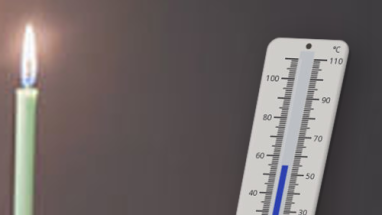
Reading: 55 °C
